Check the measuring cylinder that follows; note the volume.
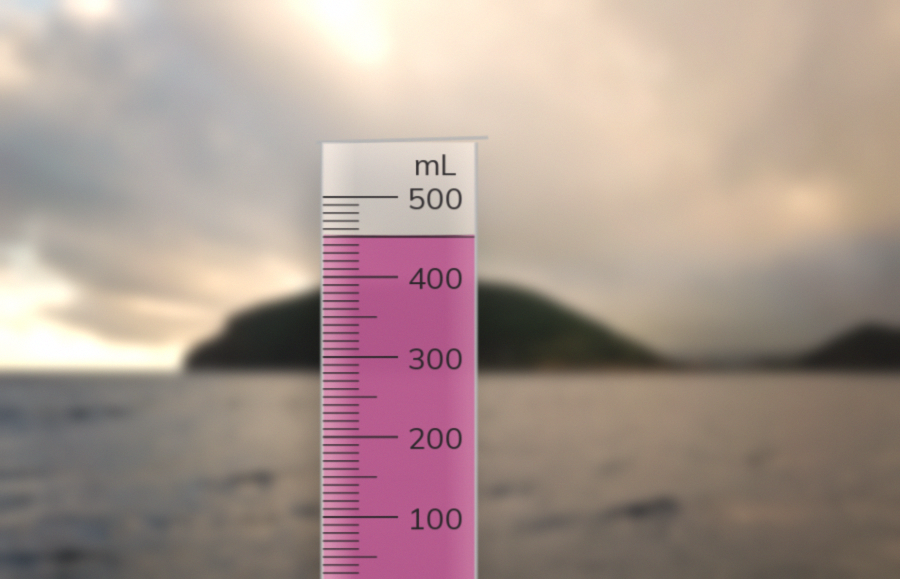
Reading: 450 mL
